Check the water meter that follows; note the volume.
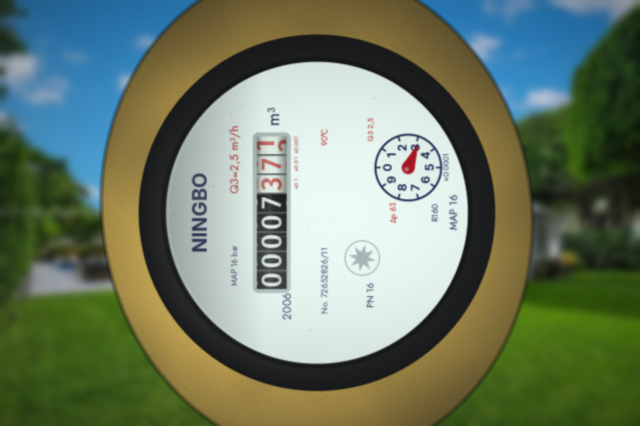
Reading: 7.3713 m³
